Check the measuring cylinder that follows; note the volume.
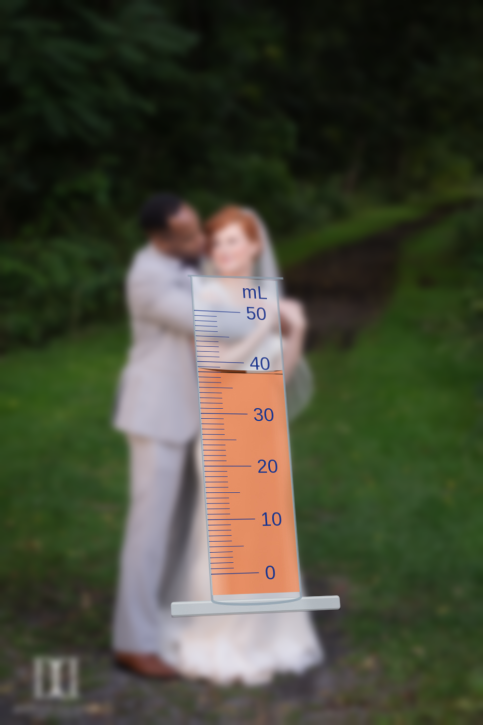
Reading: 38 mL
